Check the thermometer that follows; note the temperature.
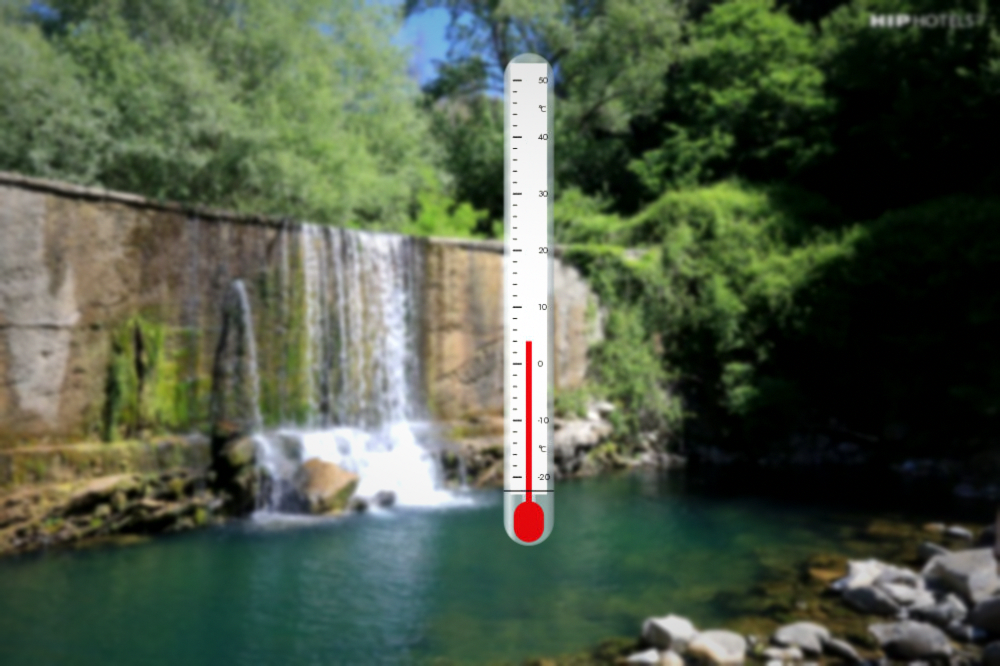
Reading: 4 °C
